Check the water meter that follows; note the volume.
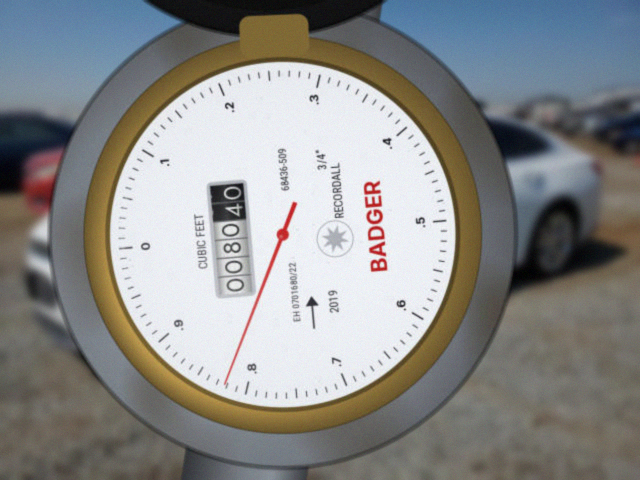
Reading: 8039.82 ft³
